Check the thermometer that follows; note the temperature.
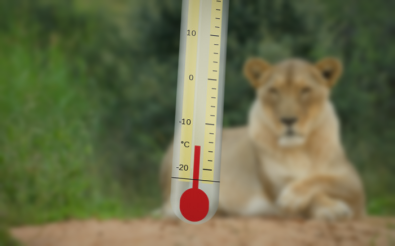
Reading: -15 °C
